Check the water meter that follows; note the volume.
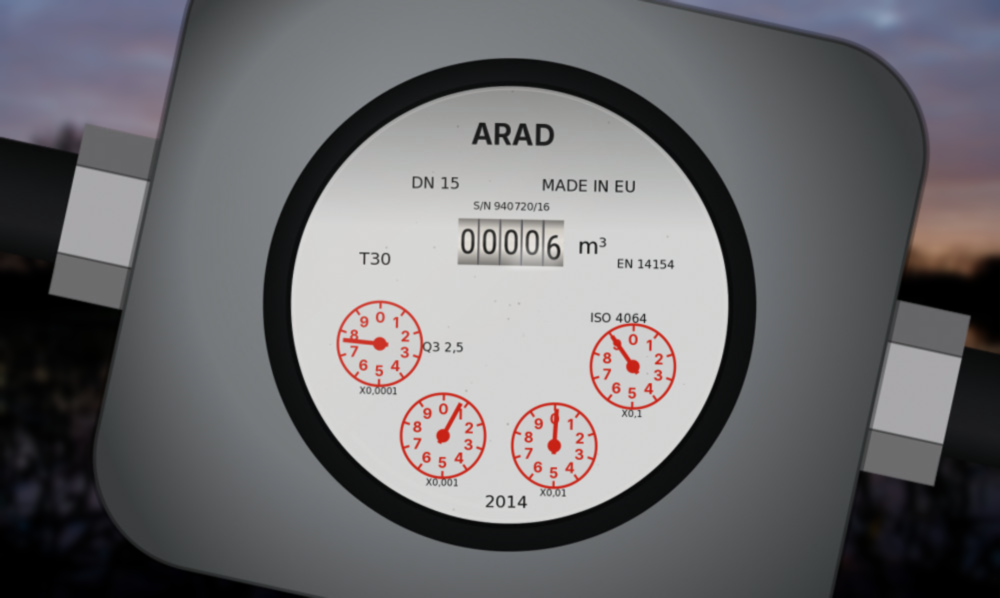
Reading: 5.9007 m³
